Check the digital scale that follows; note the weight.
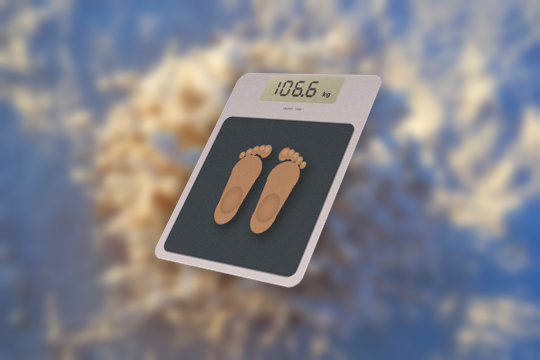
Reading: 106.6 kg
